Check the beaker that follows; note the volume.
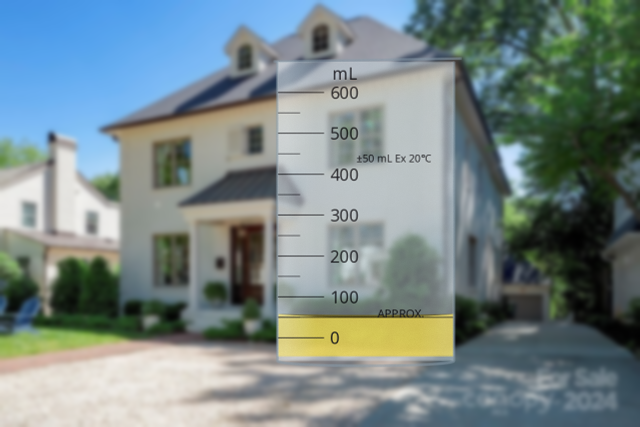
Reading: 50 mL
